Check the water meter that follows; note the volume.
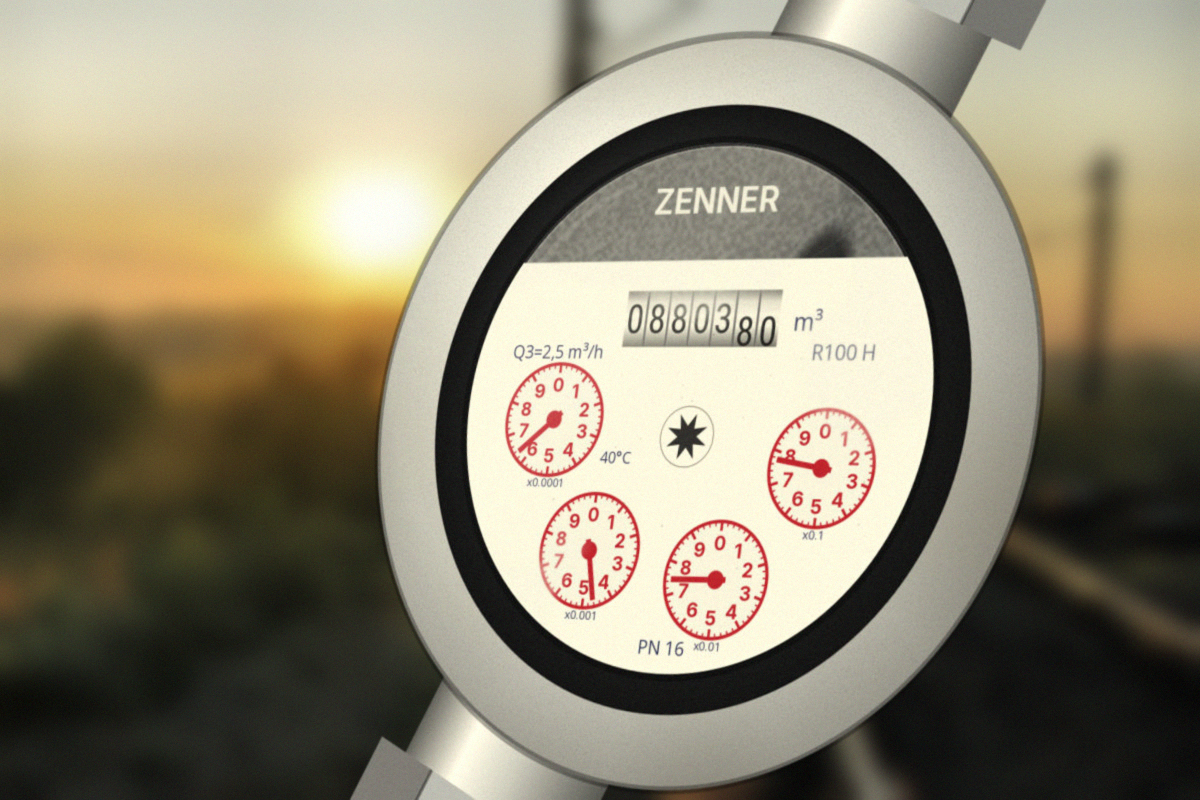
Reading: 880379.7746 m³
